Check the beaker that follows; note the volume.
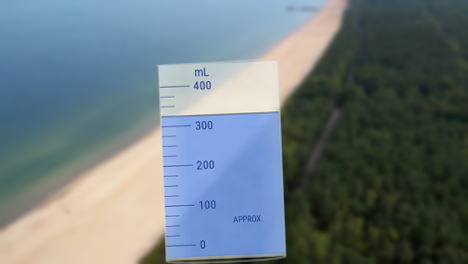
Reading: 325 mL
